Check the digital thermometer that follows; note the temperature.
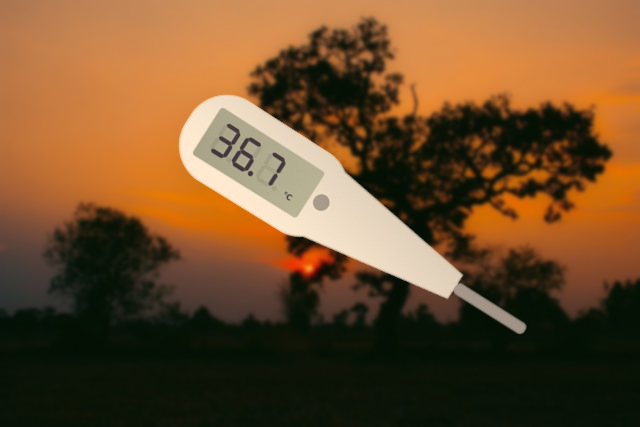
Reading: 36.7 °C
